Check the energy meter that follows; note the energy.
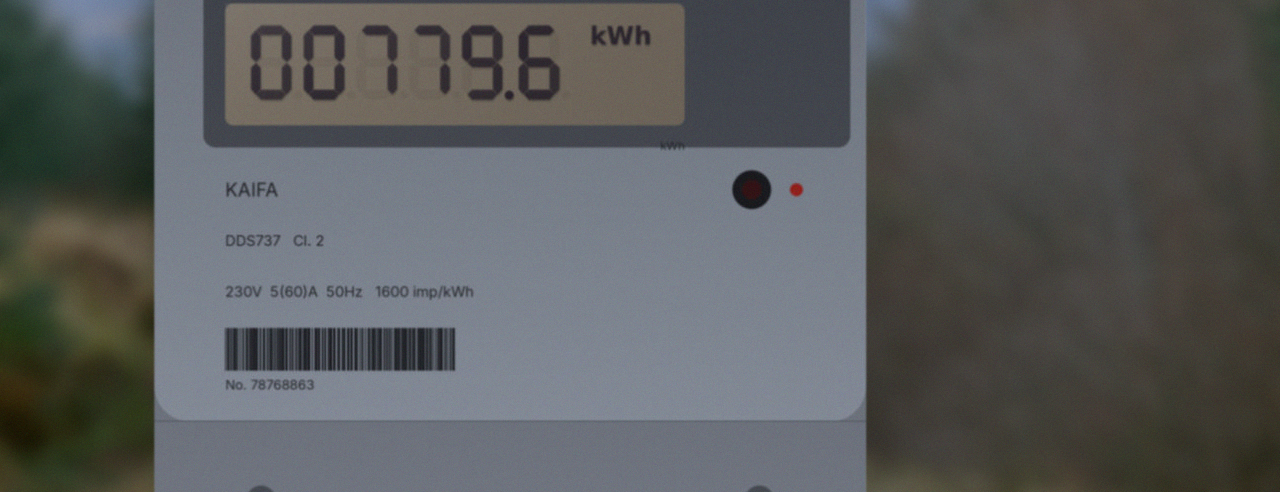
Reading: 779.6 kWh
